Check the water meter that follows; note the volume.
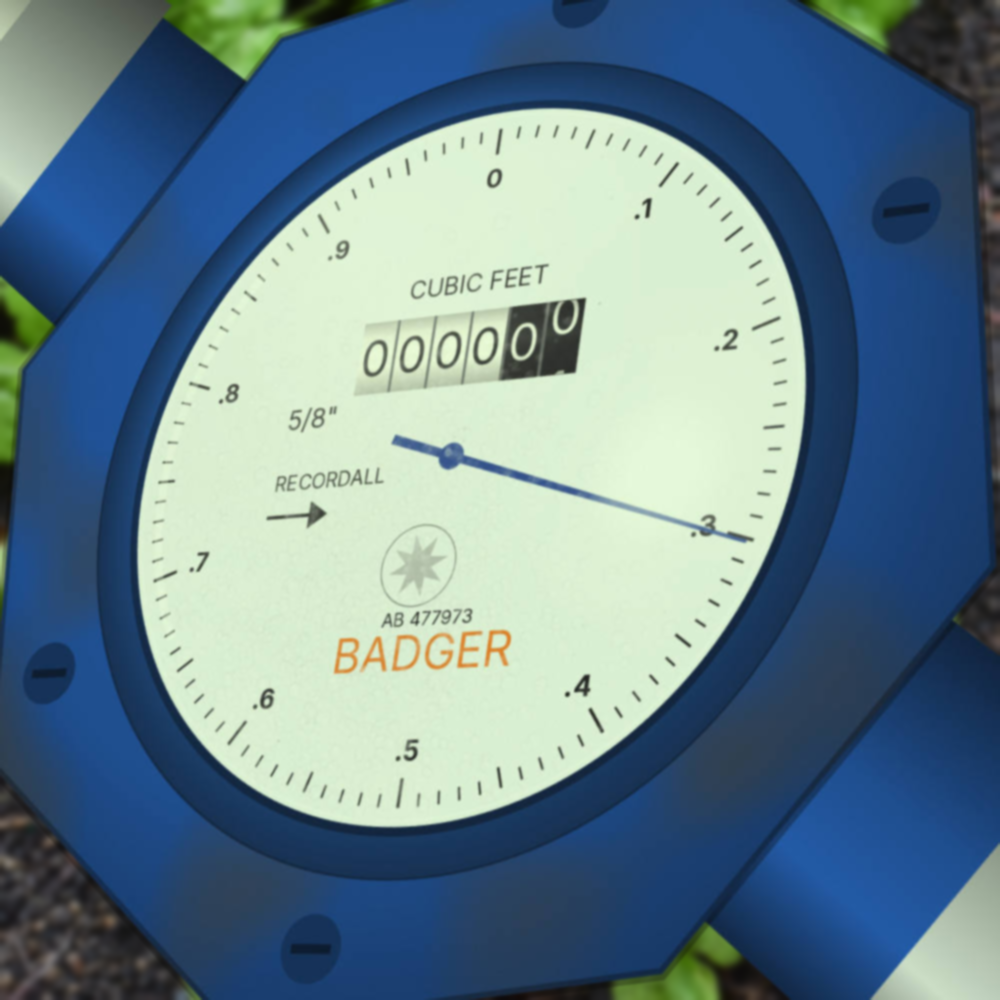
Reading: 0.30 ft³
